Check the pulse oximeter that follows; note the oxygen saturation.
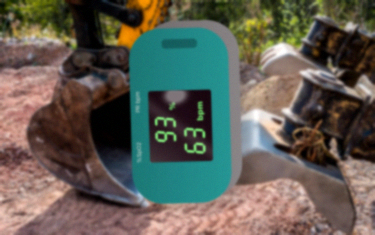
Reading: 93 %
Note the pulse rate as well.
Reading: 63 bpm
